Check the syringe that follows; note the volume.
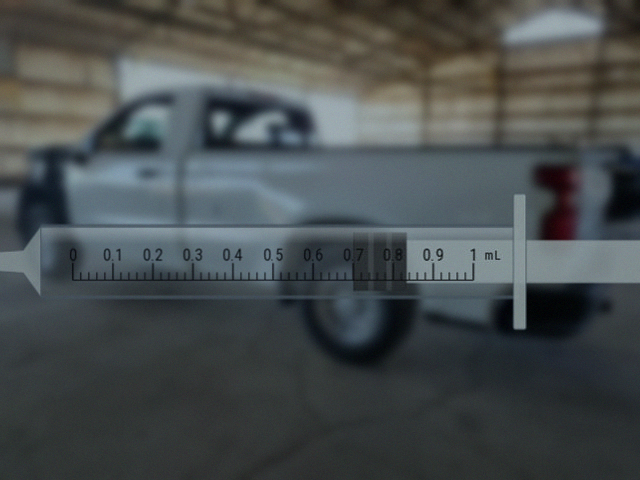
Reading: 0.7 mL
